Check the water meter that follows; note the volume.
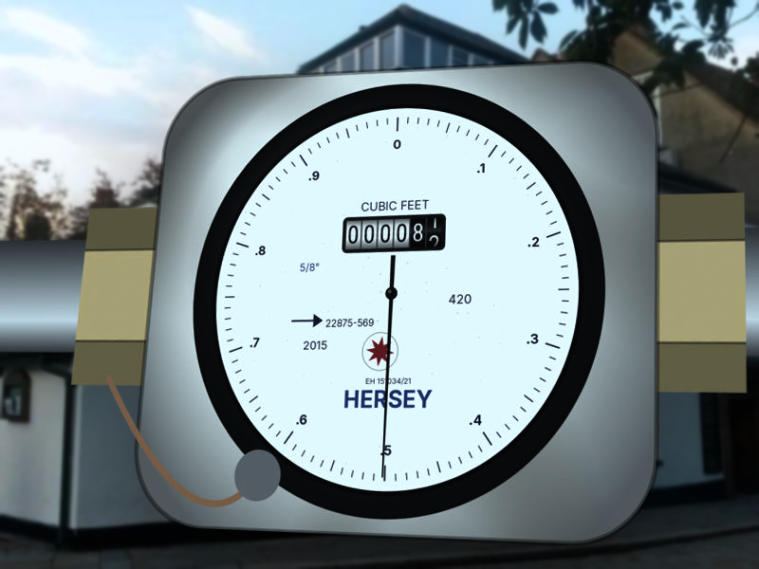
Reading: 81.50 ft³
